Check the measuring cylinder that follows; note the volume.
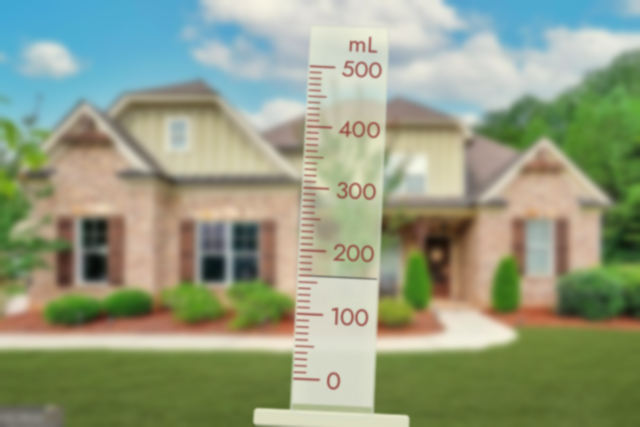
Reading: 160 mL
